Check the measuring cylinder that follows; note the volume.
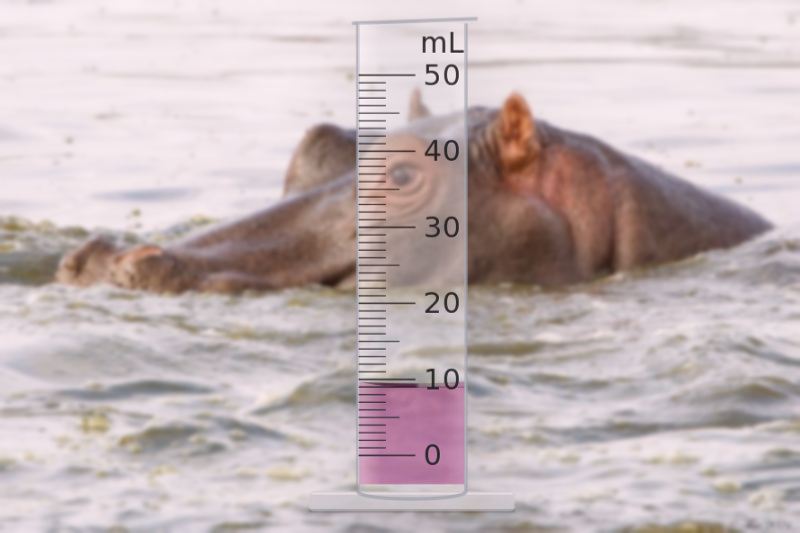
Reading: 9 mL
